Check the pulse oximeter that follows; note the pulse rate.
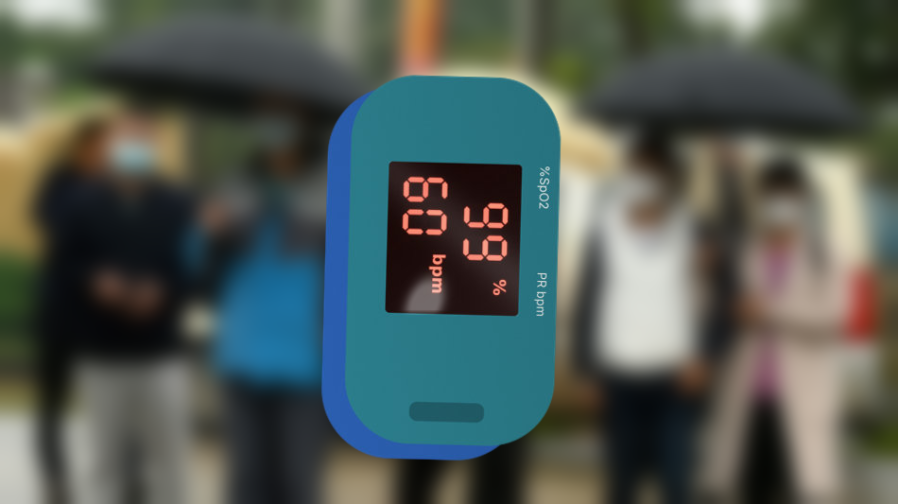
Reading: 60 bpm
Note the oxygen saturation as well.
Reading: 99 %
